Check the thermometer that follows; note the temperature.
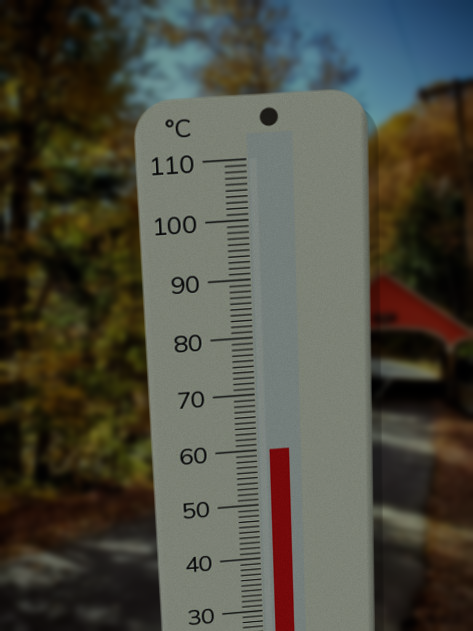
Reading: 60 °C
